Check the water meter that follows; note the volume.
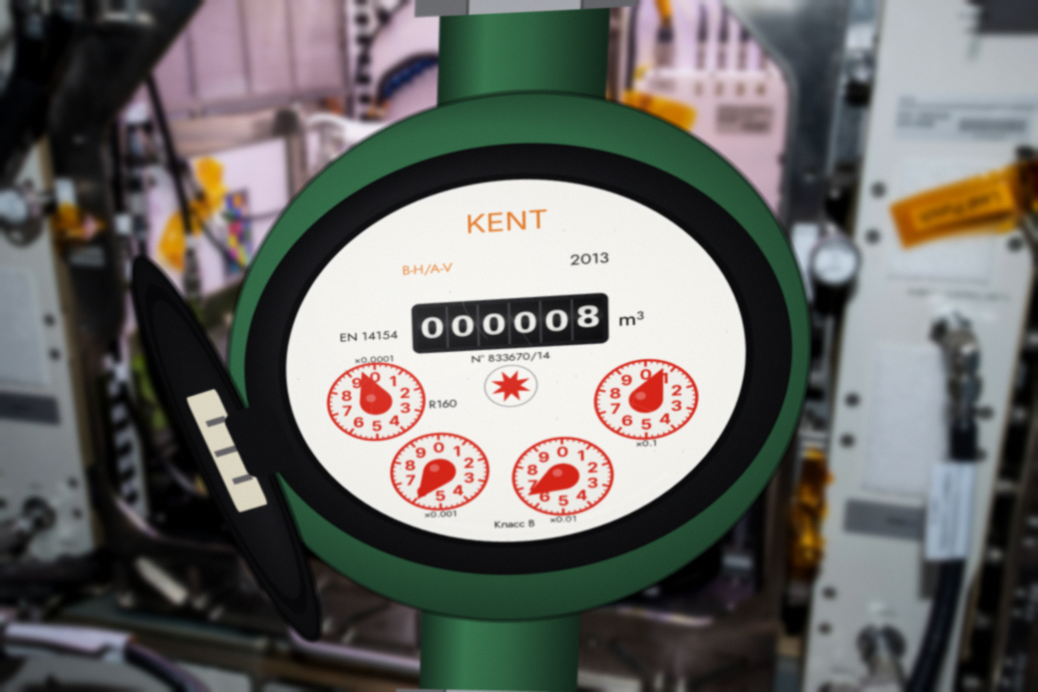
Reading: 8.0659 m³
